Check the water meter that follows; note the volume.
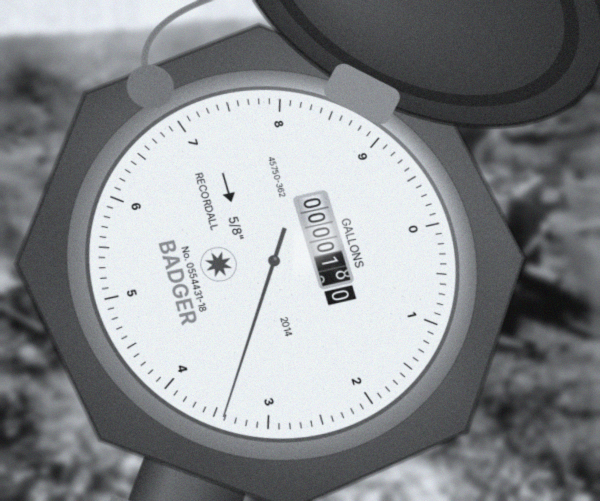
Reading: 183.4 gal
